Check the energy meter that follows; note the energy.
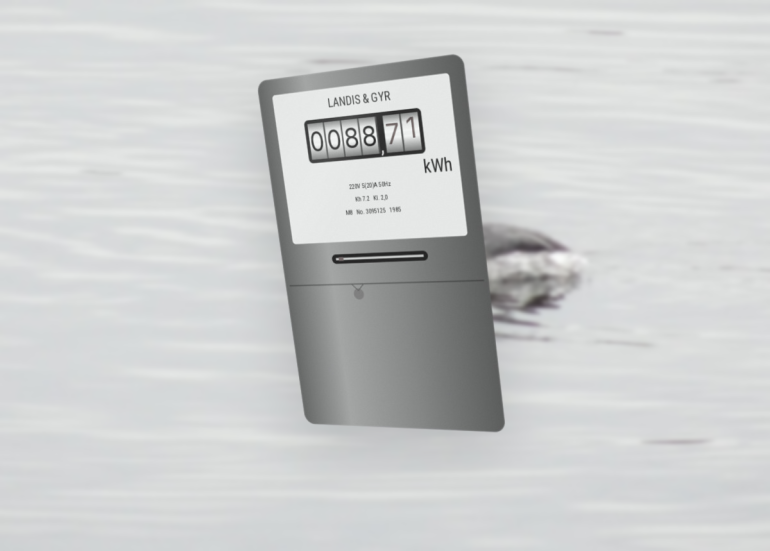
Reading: 88.71 kWh
